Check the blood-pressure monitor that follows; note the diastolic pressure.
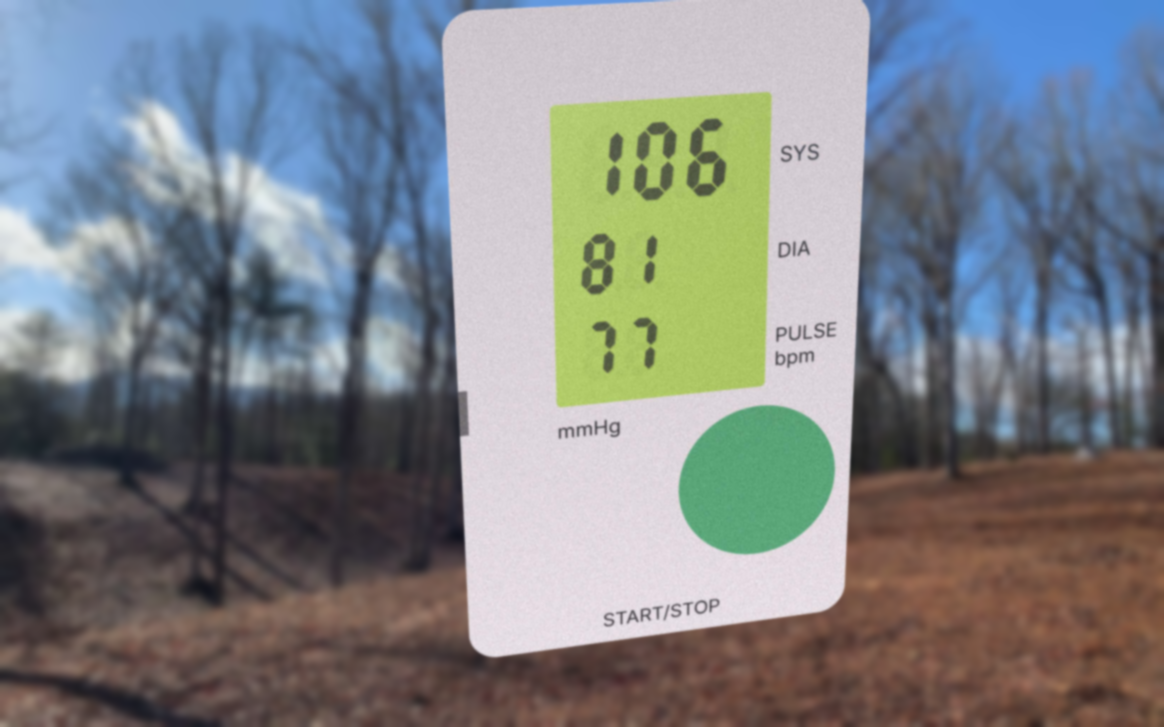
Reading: 81 mmHg
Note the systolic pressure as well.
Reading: 106 mmHg
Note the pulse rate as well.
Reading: 77 bpm
